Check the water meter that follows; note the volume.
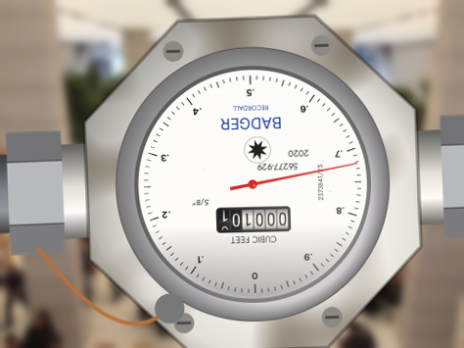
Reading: 100.72 ft³
